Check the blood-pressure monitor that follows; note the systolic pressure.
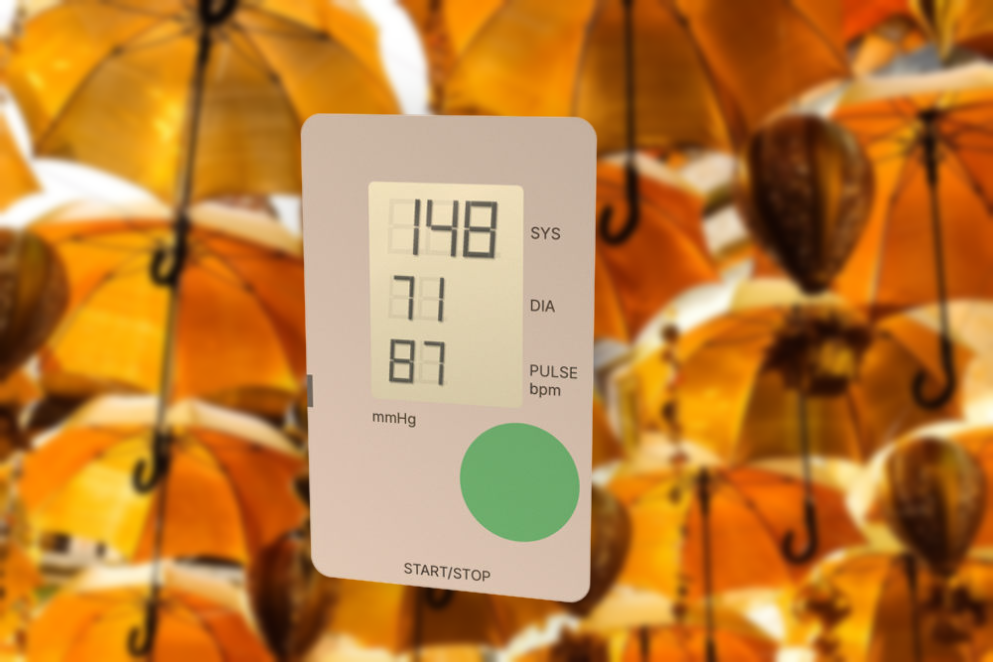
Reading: 148 mmHg
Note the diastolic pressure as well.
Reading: 71 mmHg
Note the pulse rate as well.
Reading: 87 bpm
